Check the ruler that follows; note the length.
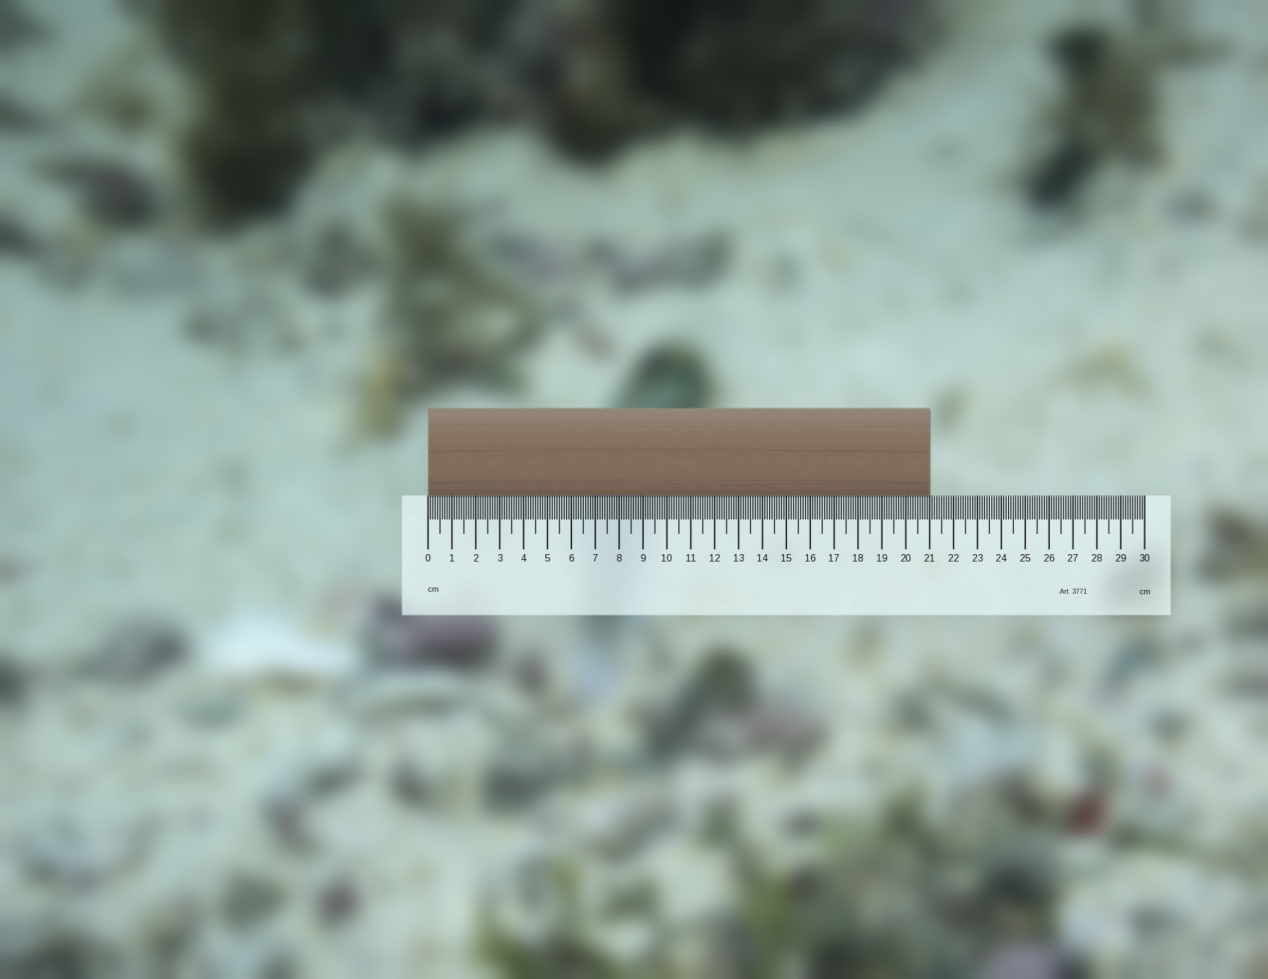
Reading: 21 cm
